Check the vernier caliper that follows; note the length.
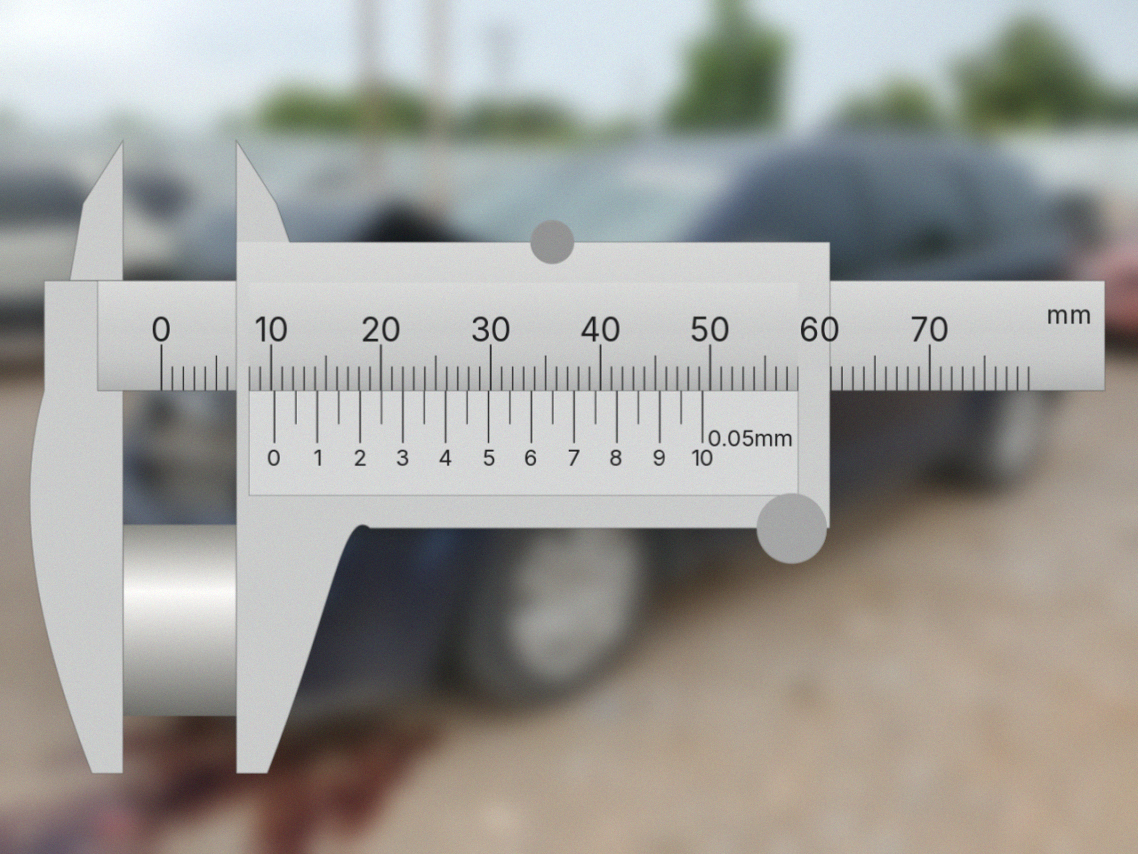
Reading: 10.3 mm
